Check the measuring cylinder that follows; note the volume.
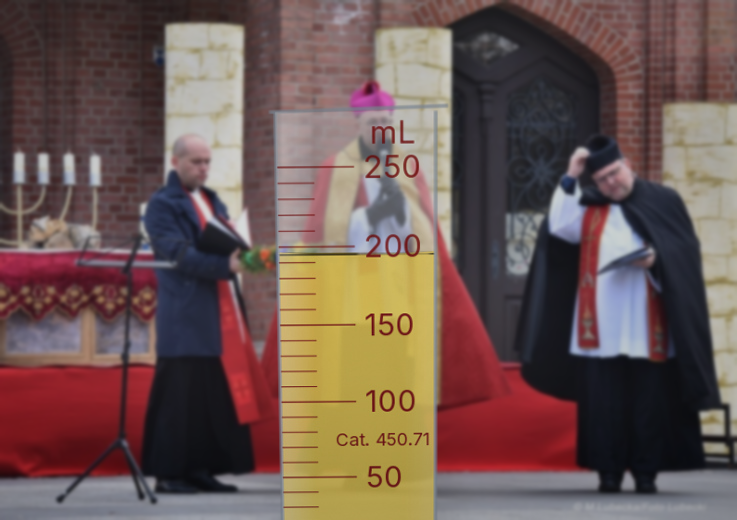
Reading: 195 mL
